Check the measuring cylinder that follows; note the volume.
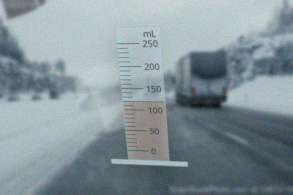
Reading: 120 mL
